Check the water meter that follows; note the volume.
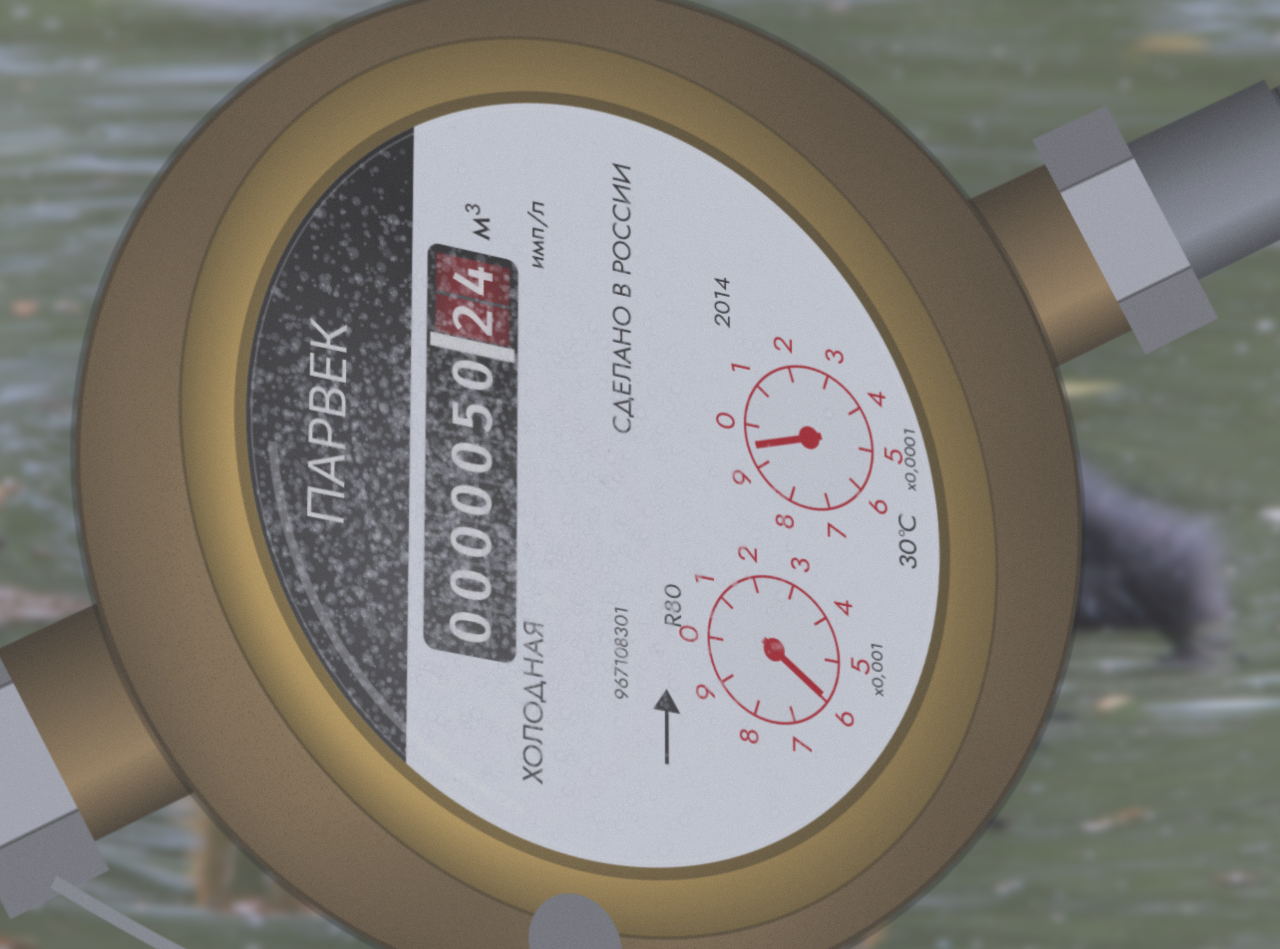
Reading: 50.2459 m³
